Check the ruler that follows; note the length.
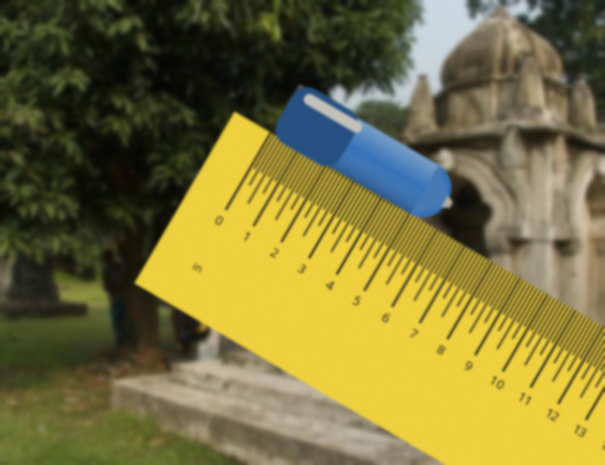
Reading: 6 in
